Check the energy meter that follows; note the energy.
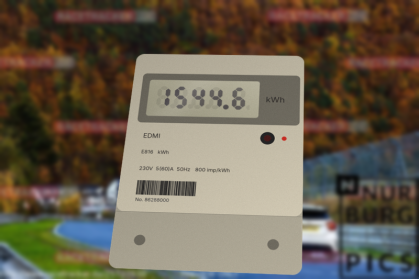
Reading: 1544.6 kWh
